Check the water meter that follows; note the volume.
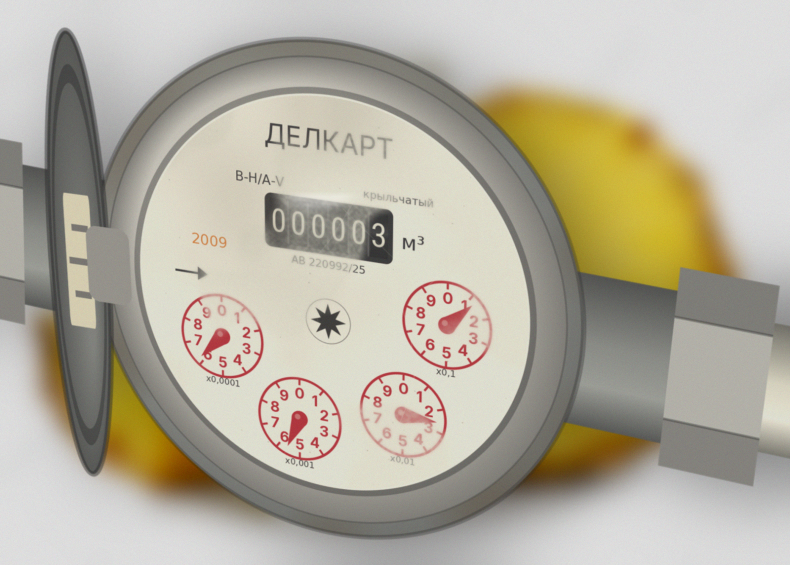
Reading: 3.1256 m³
